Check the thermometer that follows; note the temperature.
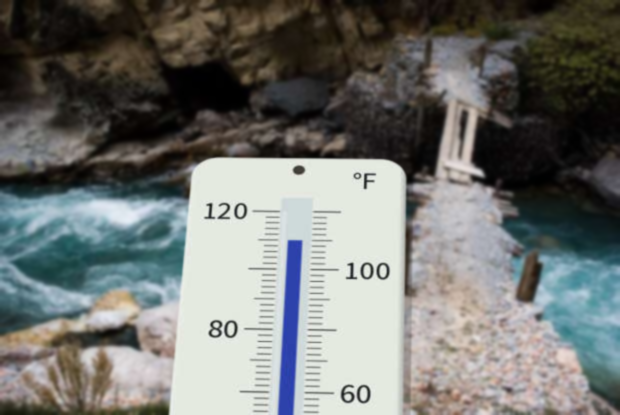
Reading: 110 °F
